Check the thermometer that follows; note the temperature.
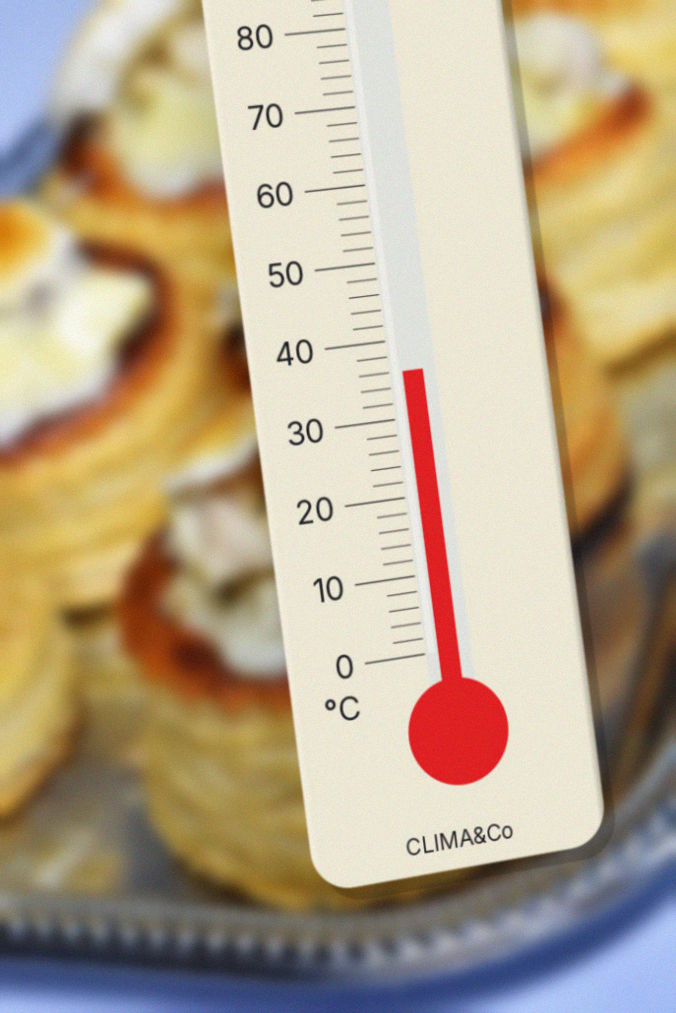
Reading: 36 °C
